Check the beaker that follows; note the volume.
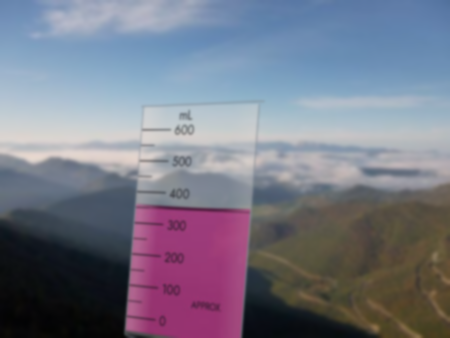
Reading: 350 mL
